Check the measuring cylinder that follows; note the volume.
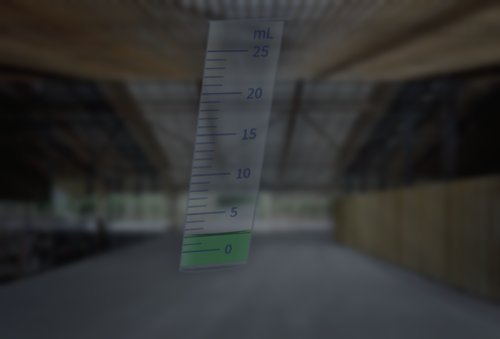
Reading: 2 mL
